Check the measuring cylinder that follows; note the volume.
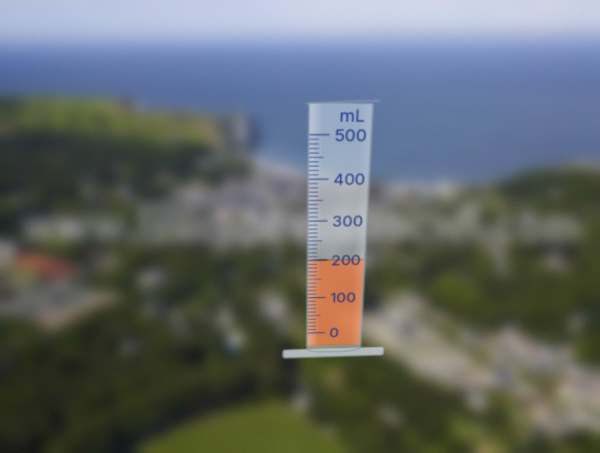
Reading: 200 mL
